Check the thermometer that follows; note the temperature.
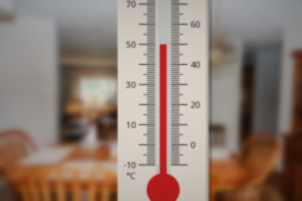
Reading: 50 °C
